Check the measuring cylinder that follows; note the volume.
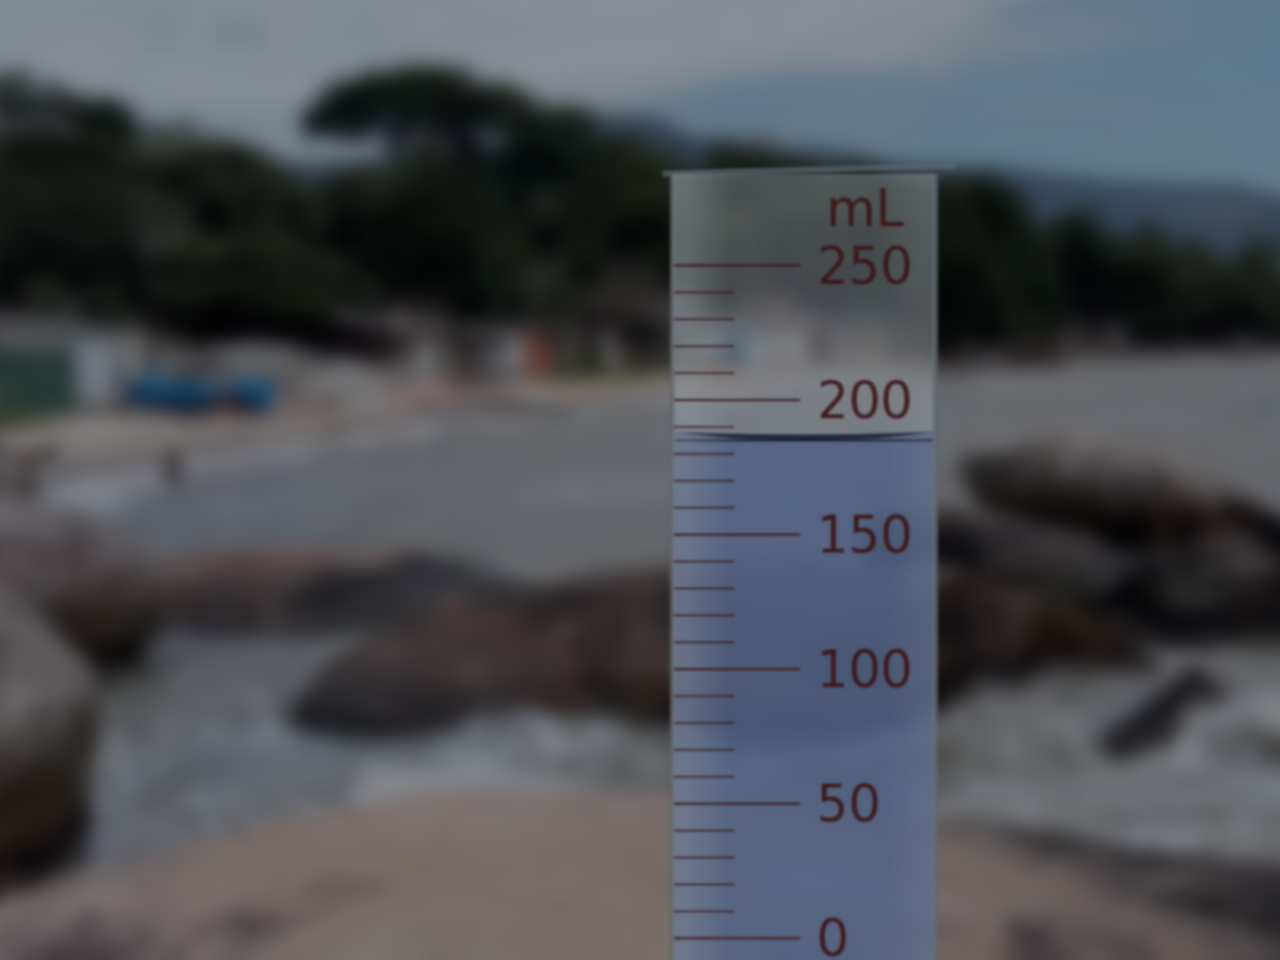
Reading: 185 mL
